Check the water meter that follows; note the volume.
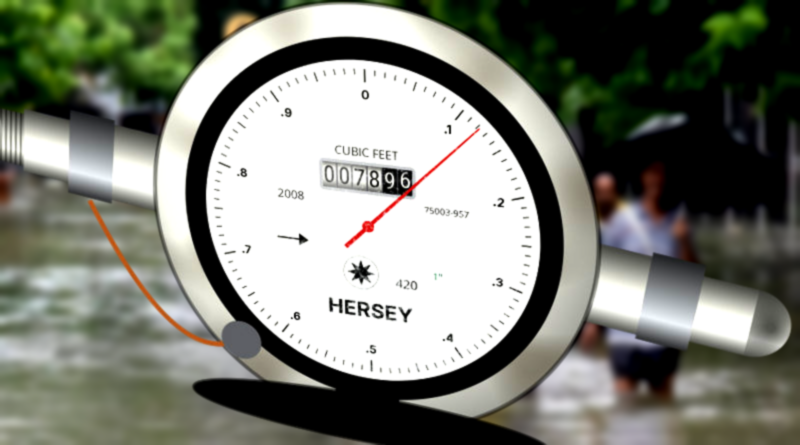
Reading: 7896.12 ft³
